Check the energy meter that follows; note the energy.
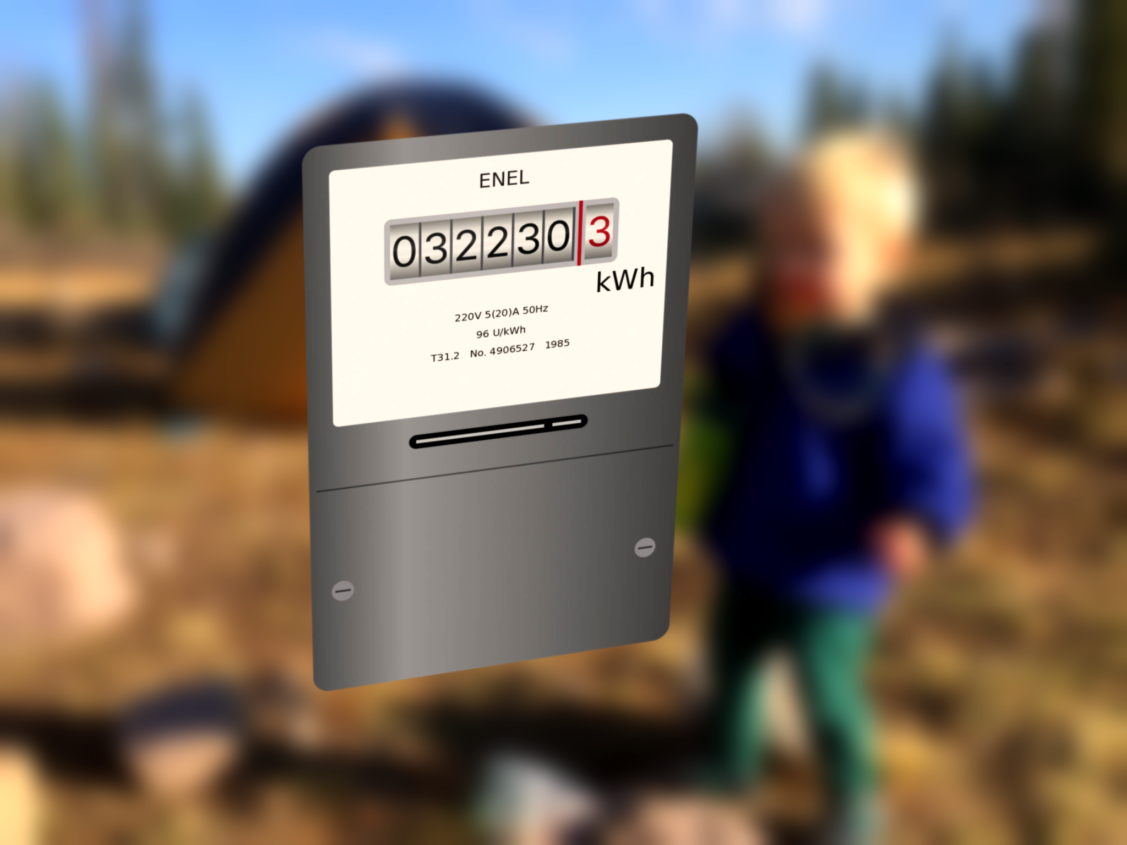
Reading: 32230.3 kWh
